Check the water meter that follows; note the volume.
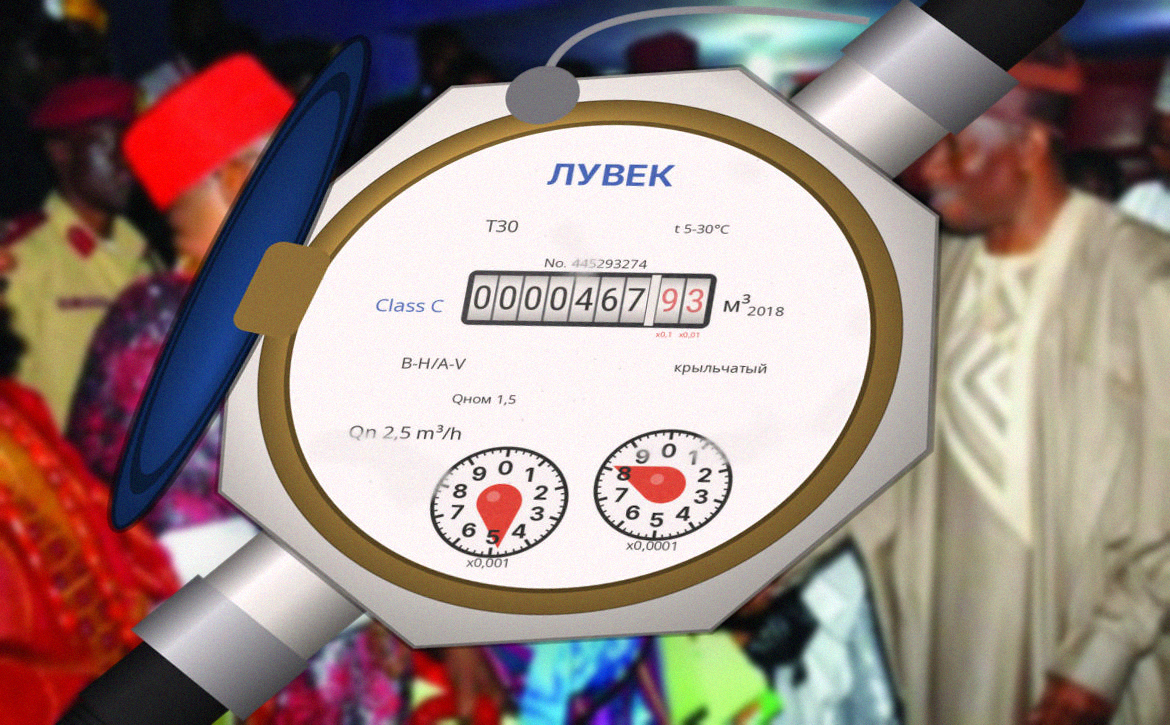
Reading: 467.9348 m³
